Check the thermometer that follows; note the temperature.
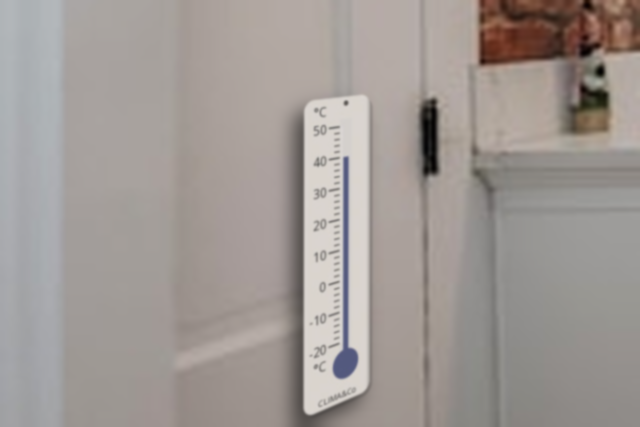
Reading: 40 °C
